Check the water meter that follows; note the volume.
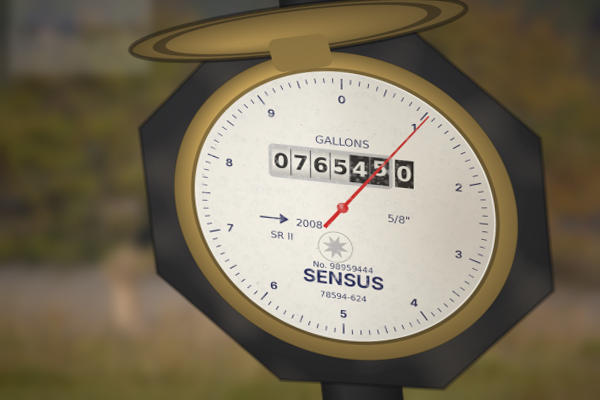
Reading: 765451.0 gal
